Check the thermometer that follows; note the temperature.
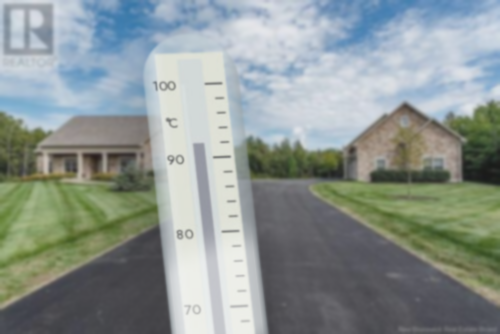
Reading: 92 °C
